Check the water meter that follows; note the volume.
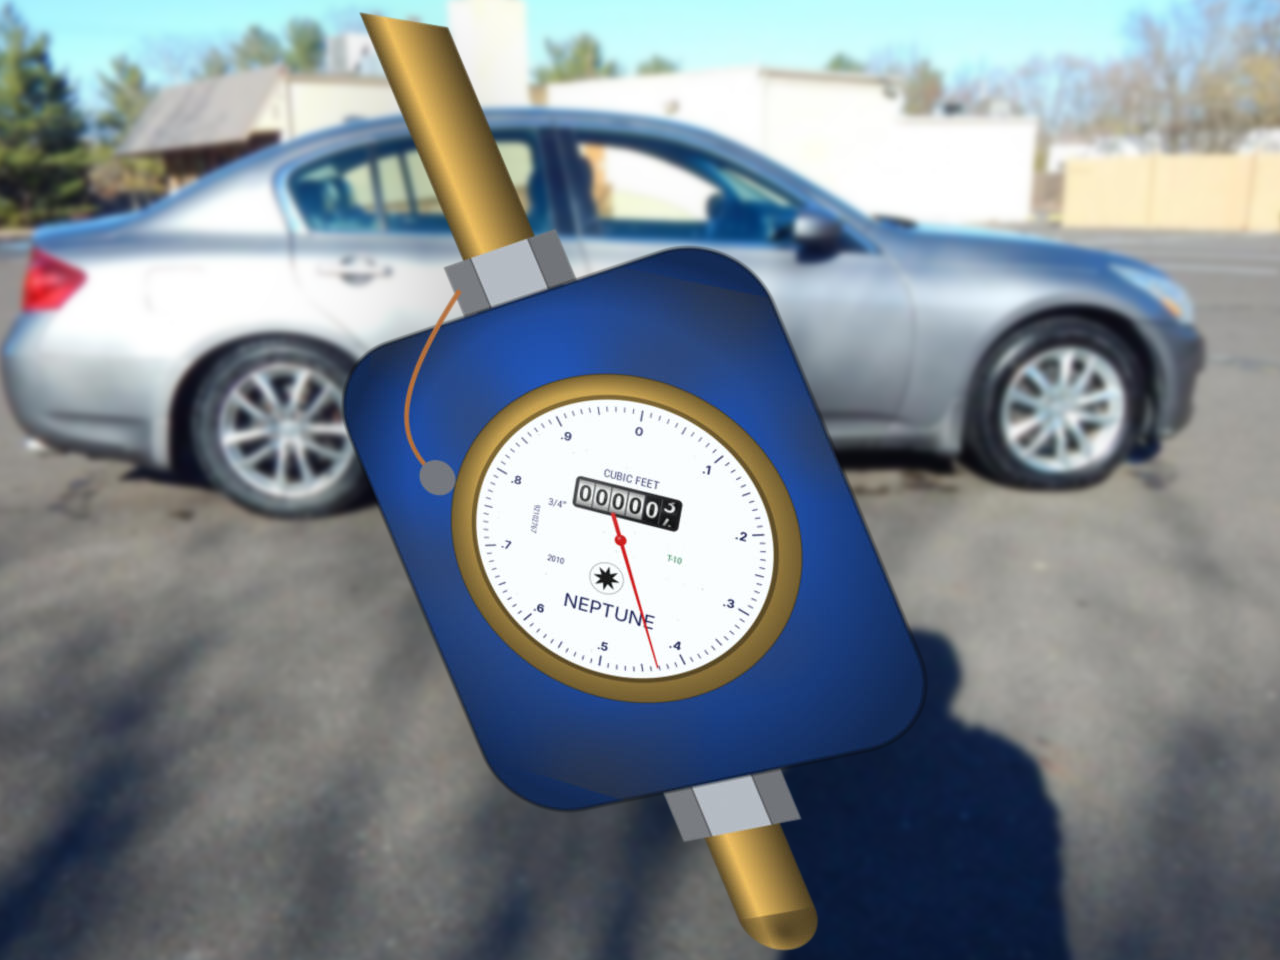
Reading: 3.43 ft³
